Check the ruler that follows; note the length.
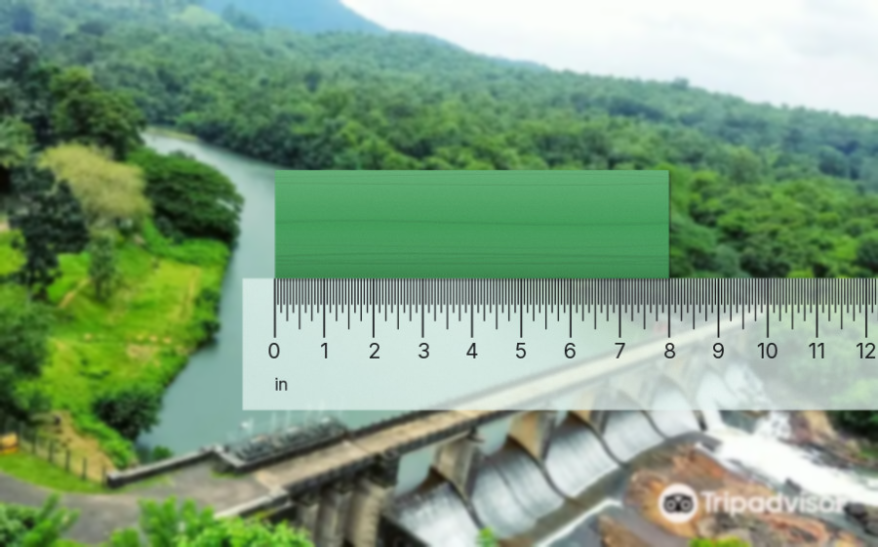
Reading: 8 in
